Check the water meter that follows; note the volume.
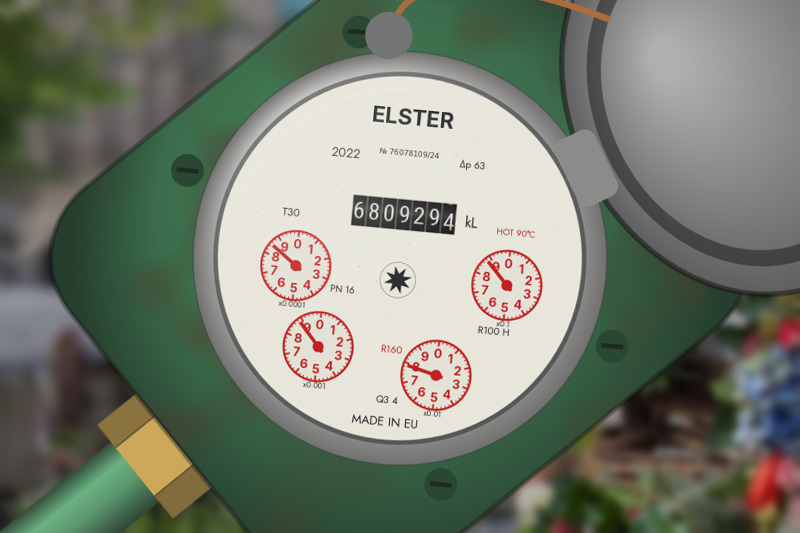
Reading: 6809293.8788 kL
